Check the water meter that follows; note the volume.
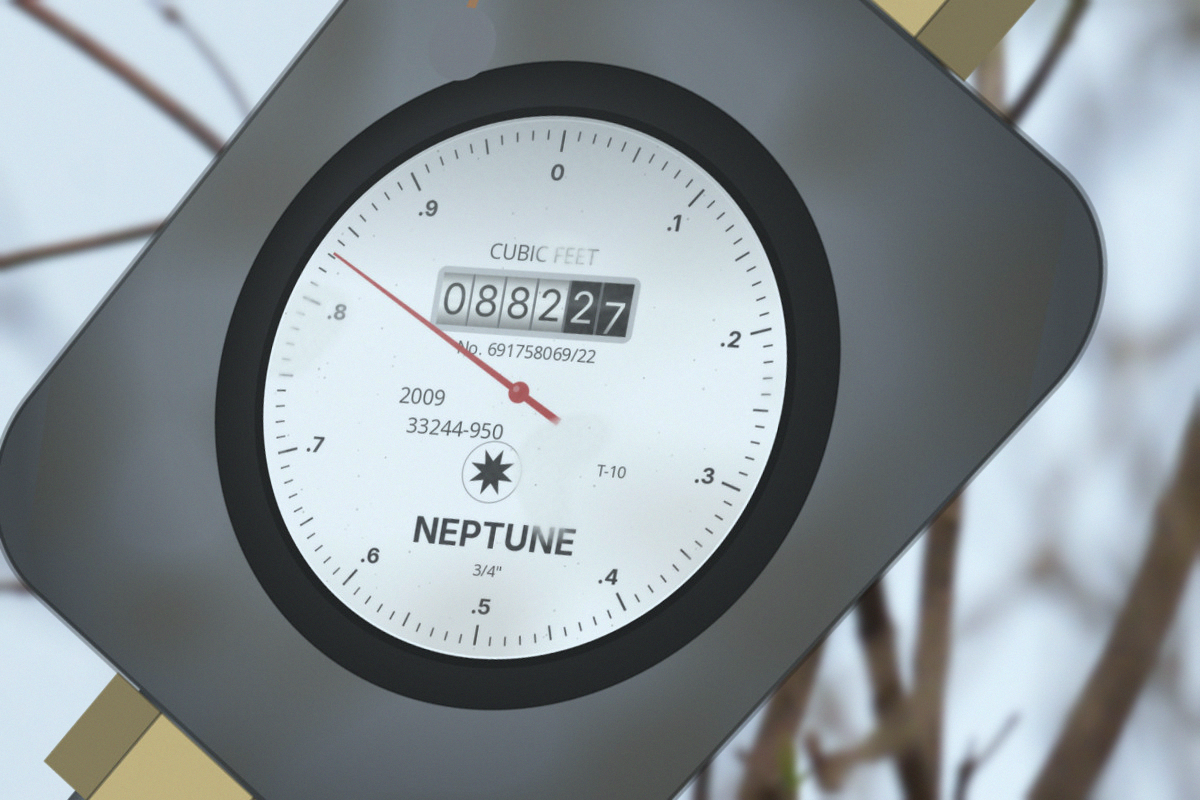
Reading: 88226.83 ft³
